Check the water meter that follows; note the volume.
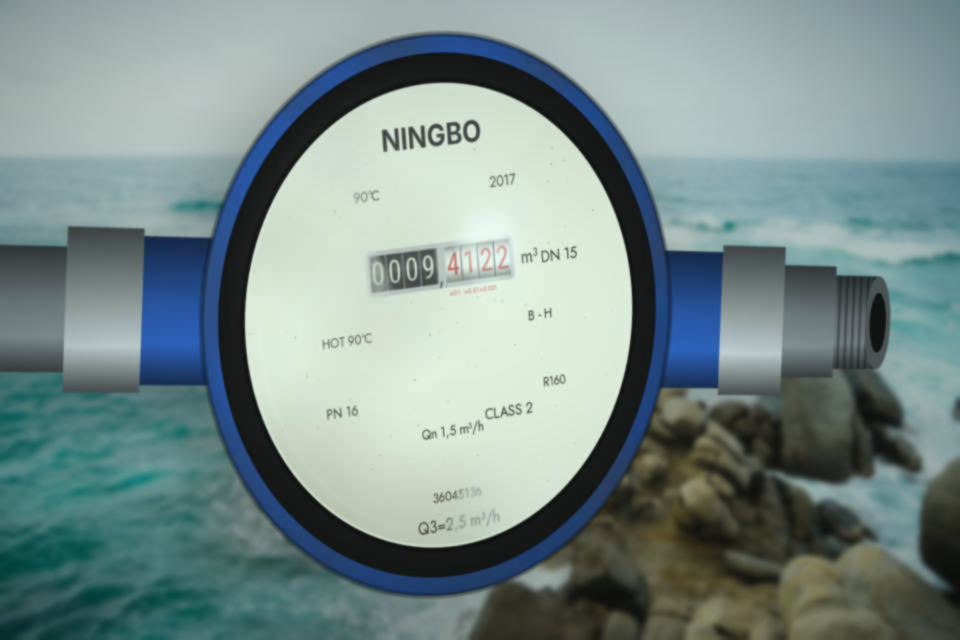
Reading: 9.4122 m³
